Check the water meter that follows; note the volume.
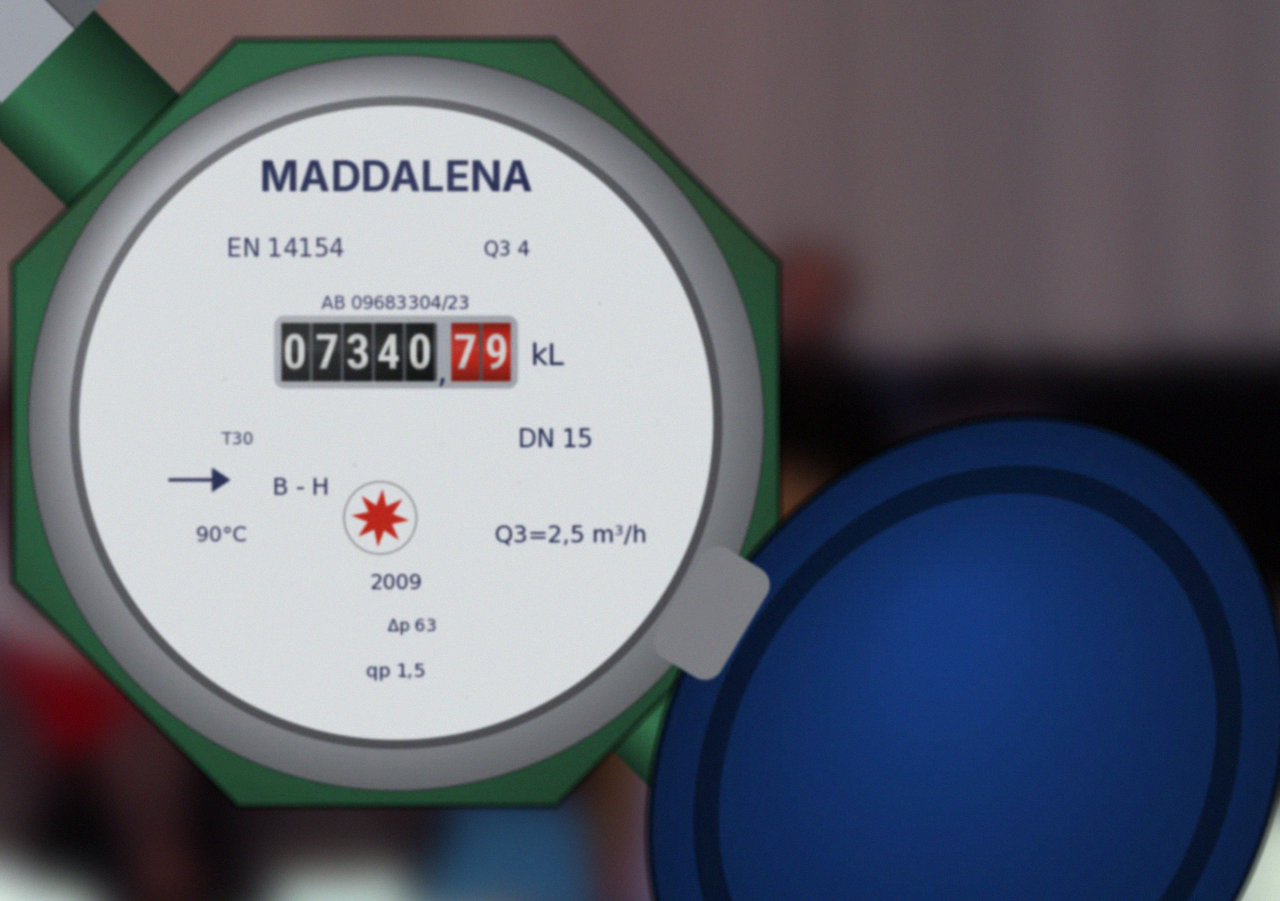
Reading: 7340.79 kL
